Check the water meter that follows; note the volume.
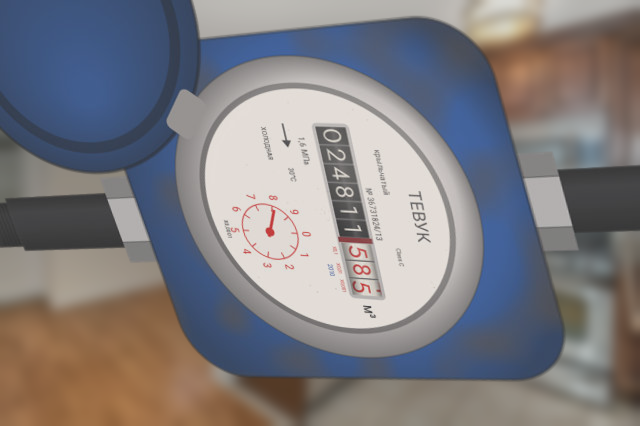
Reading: 24811.5848 m³
